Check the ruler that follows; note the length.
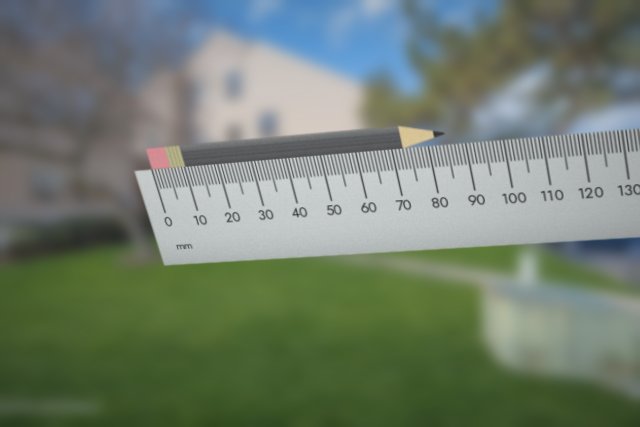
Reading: 85 mm
